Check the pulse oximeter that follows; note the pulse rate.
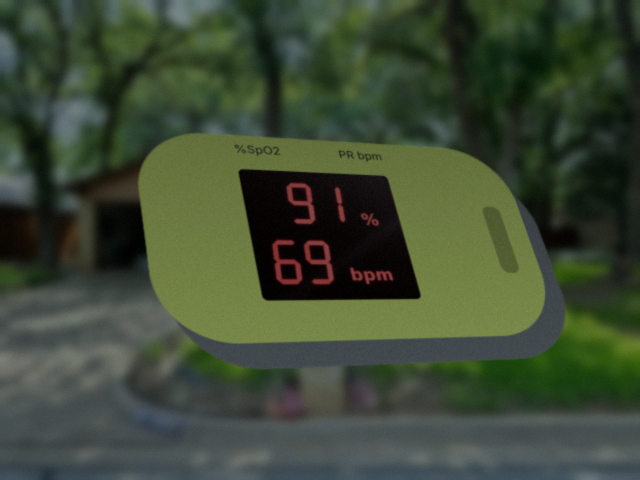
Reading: 69 bpm
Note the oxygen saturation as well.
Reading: 91 %
